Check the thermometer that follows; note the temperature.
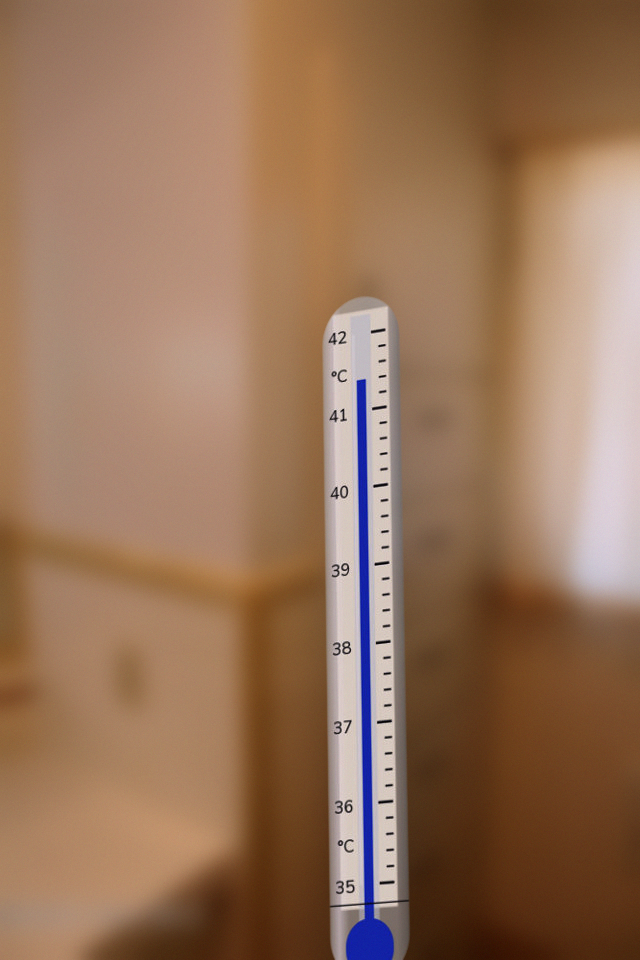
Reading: 41.4 °C
